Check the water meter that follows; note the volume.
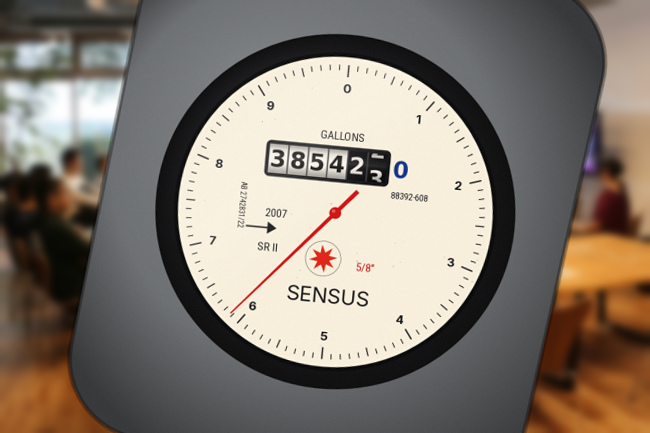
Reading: 3854226.1 gal
